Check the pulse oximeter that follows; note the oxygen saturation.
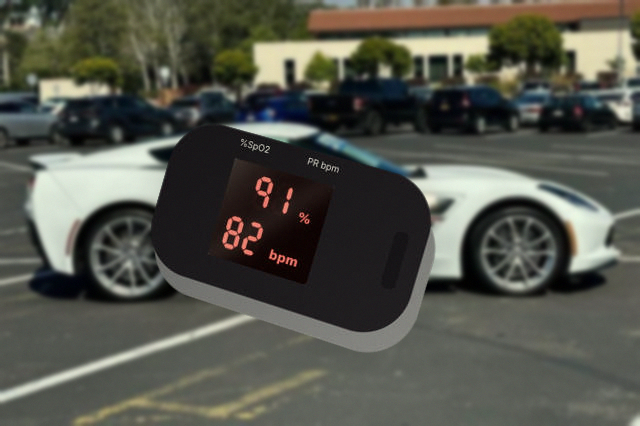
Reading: 91 %
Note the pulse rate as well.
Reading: 82 bpm
